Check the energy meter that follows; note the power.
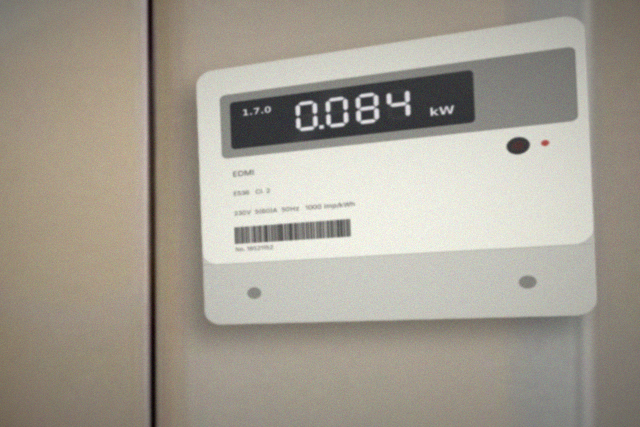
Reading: 0.084 kW
